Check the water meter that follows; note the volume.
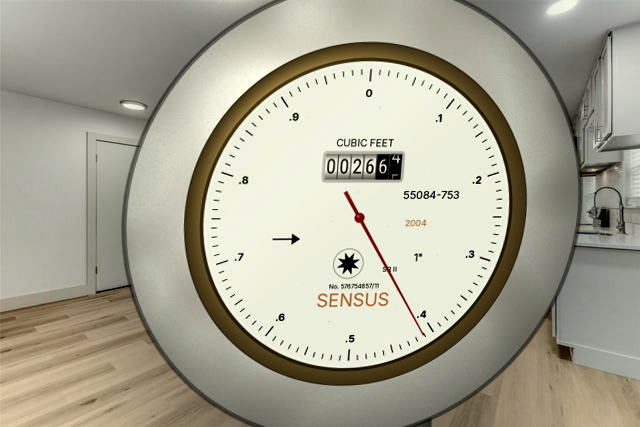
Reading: 2664.41 ft³
